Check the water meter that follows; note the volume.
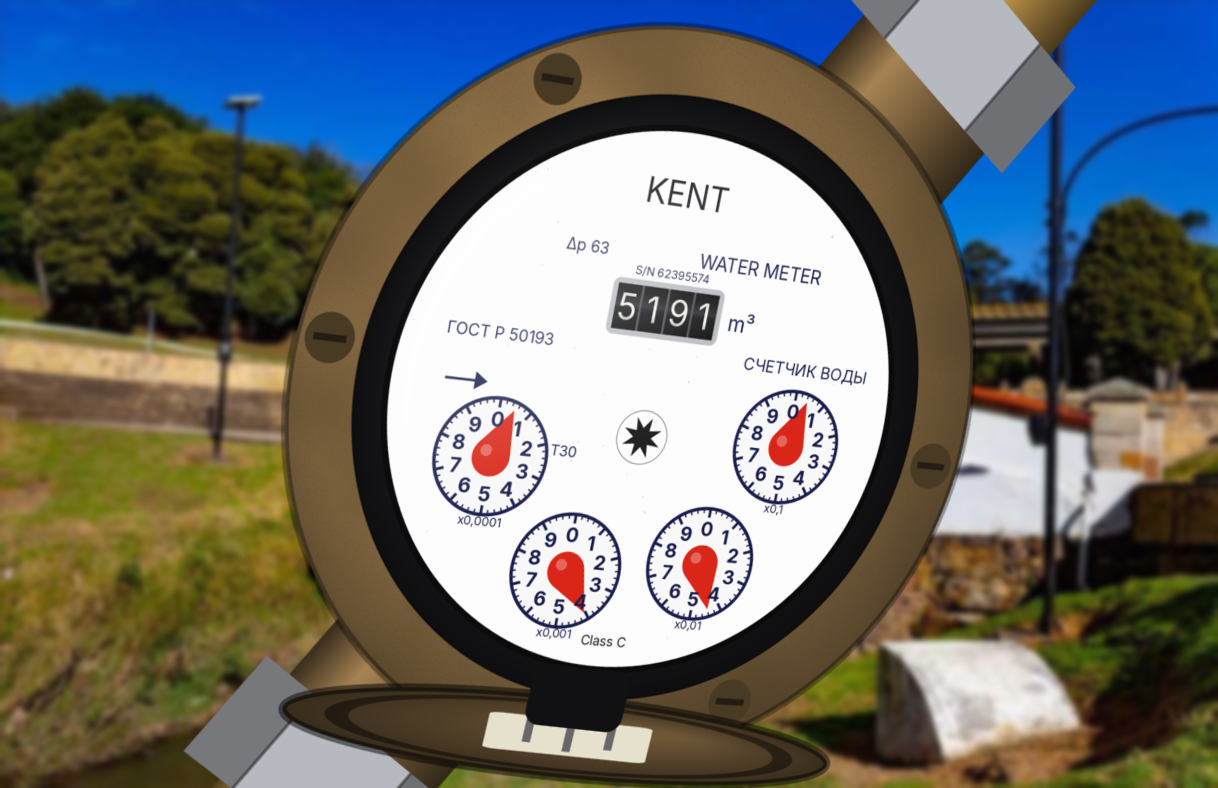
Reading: 5191.0440 m³
